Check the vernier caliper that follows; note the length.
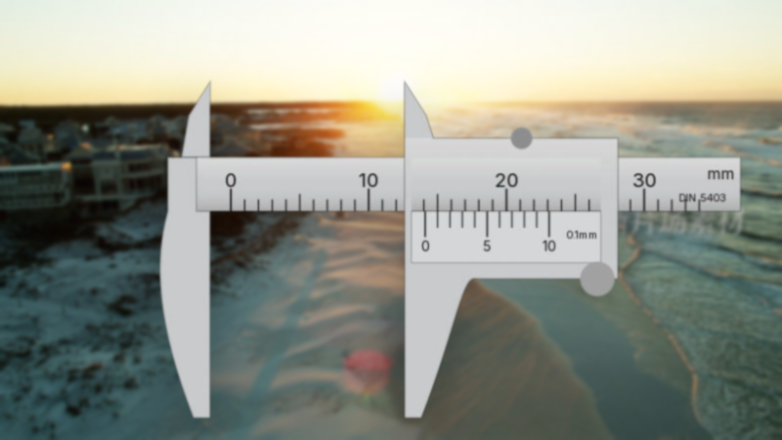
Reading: 14.1 mm
